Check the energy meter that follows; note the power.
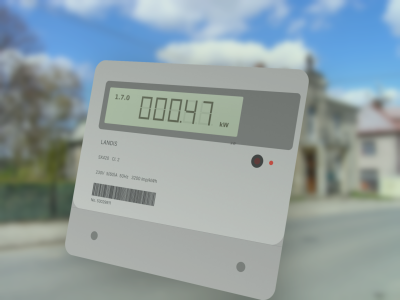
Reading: 0.47 kW
